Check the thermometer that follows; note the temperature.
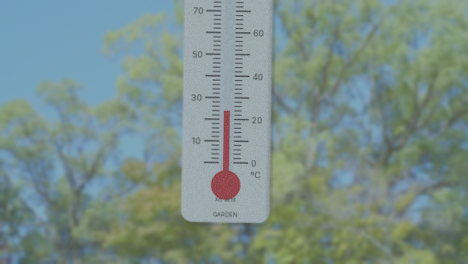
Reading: 24 °C
